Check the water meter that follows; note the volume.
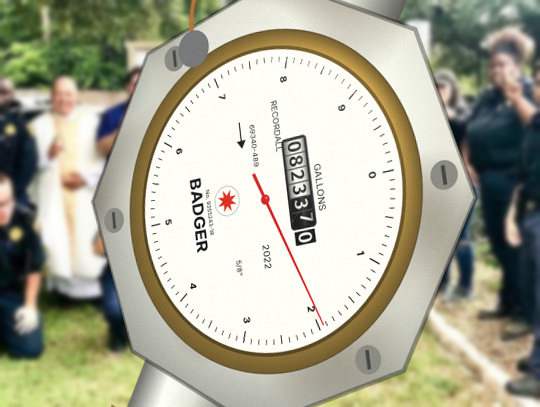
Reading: 823371.9 gal
